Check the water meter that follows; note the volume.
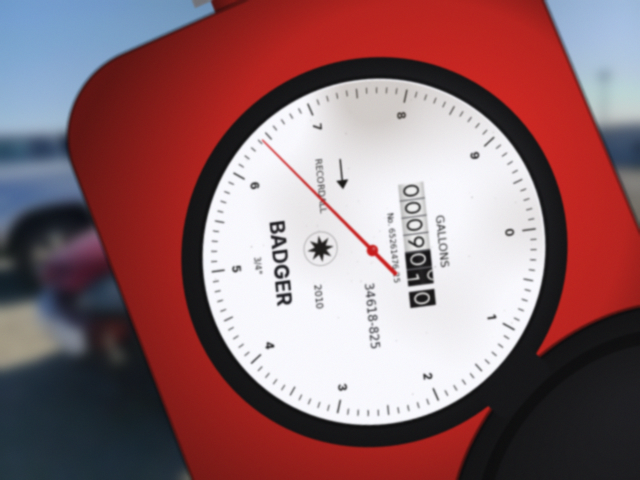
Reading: 9006.4 gal
